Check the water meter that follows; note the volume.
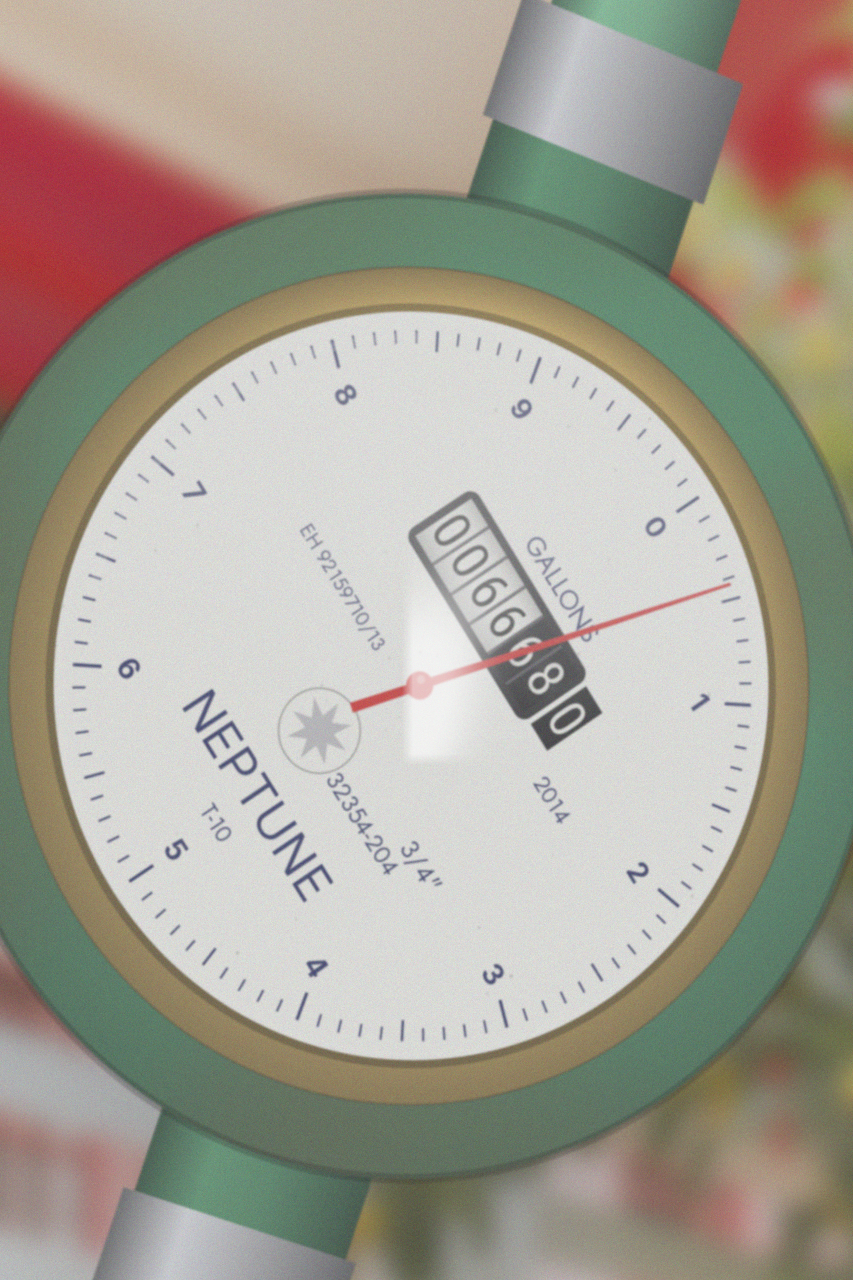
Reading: 66680.4 gal
